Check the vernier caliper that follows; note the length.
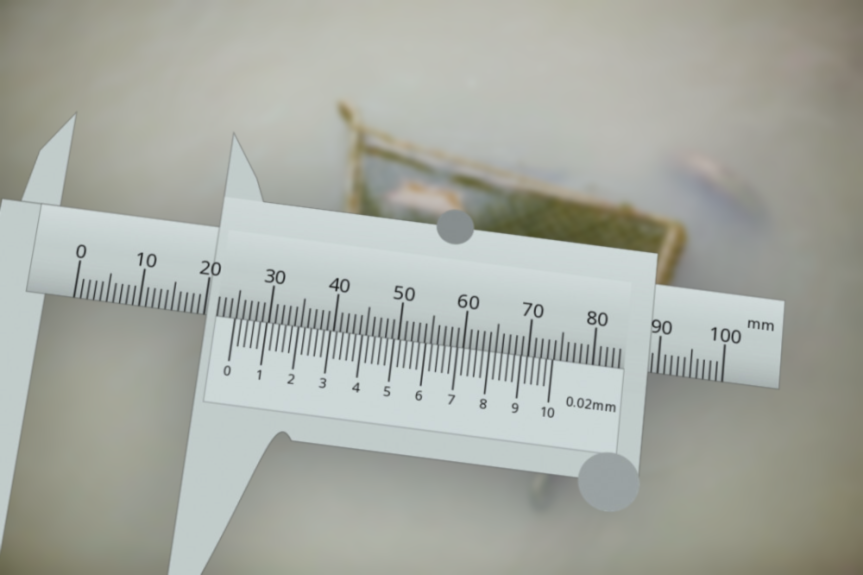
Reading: 24.8 mm
